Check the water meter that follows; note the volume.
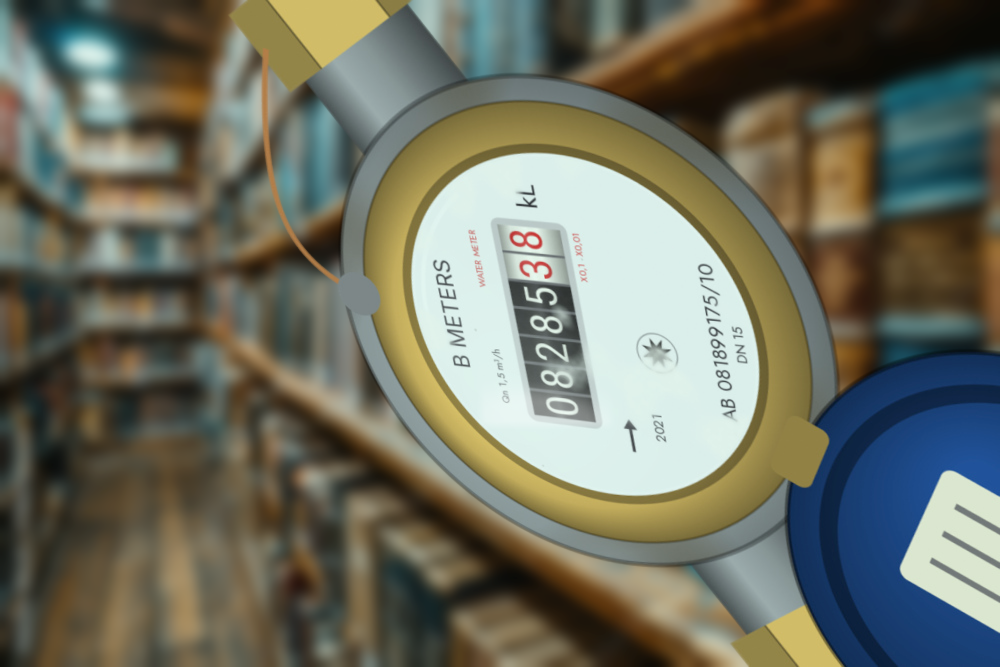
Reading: 8285.38 kL
